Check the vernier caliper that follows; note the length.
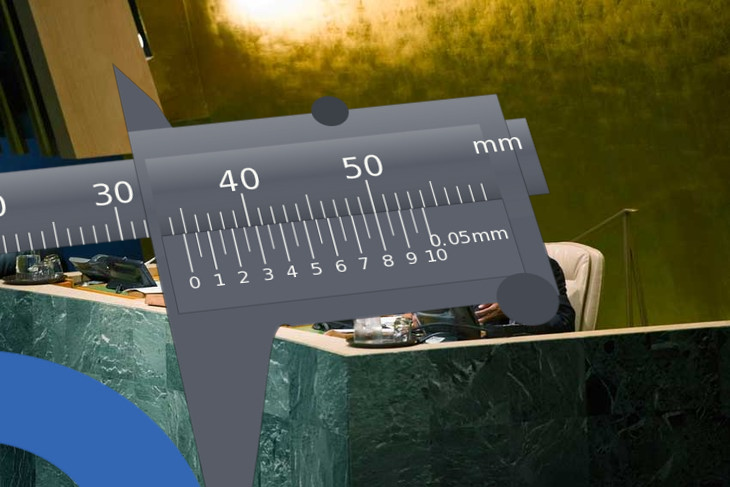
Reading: 34.8 mm
